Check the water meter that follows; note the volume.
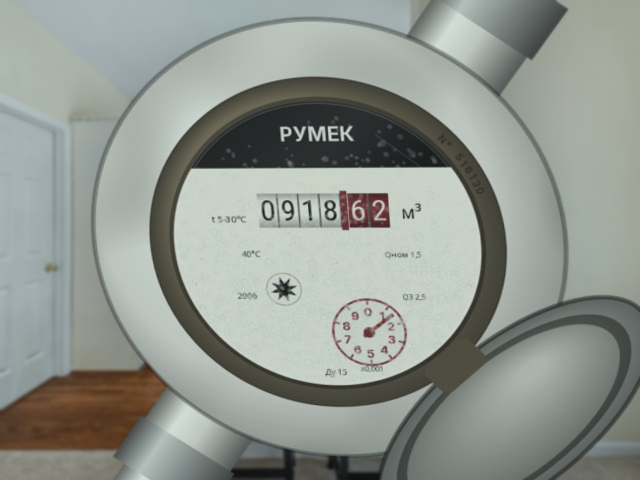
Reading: 918.621 m³
